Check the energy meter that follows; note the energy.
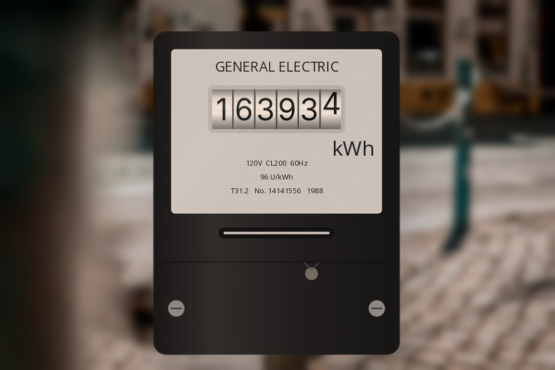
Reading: 163934 kWh
